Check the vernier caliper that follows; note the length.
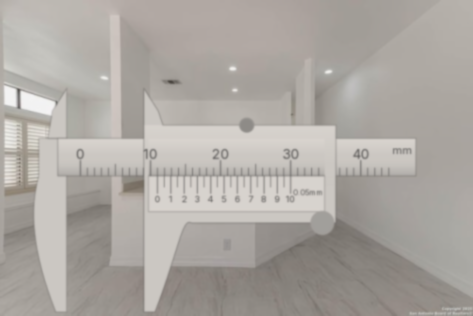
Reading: 11.0 mm
